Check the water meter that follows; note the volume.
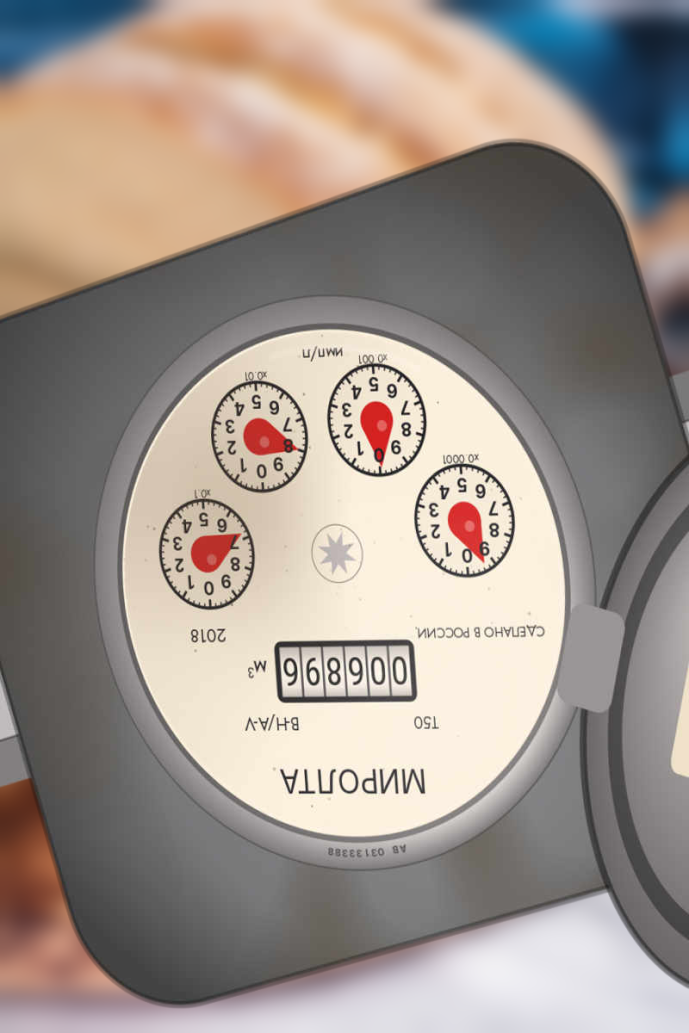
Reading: 6896.6799 m³
